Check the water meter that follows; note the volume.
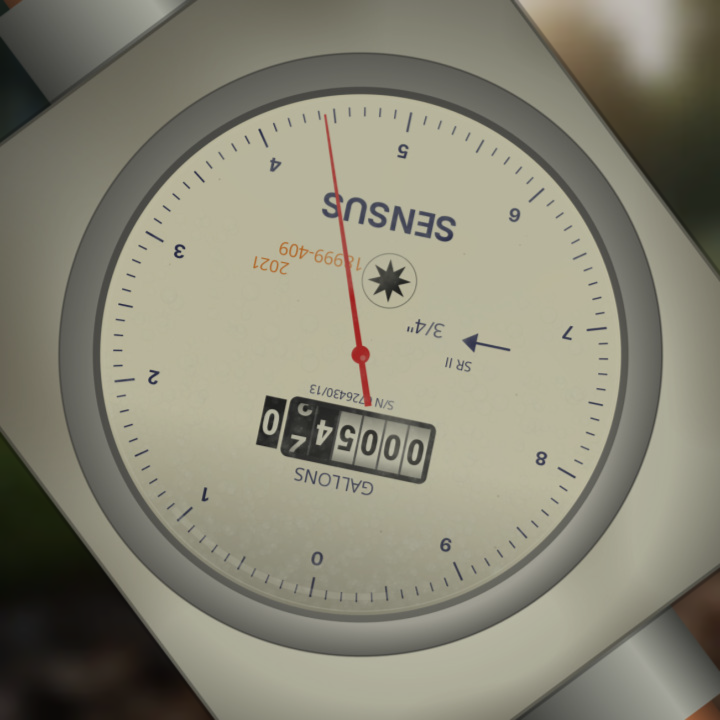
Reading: 5424.4 gal
